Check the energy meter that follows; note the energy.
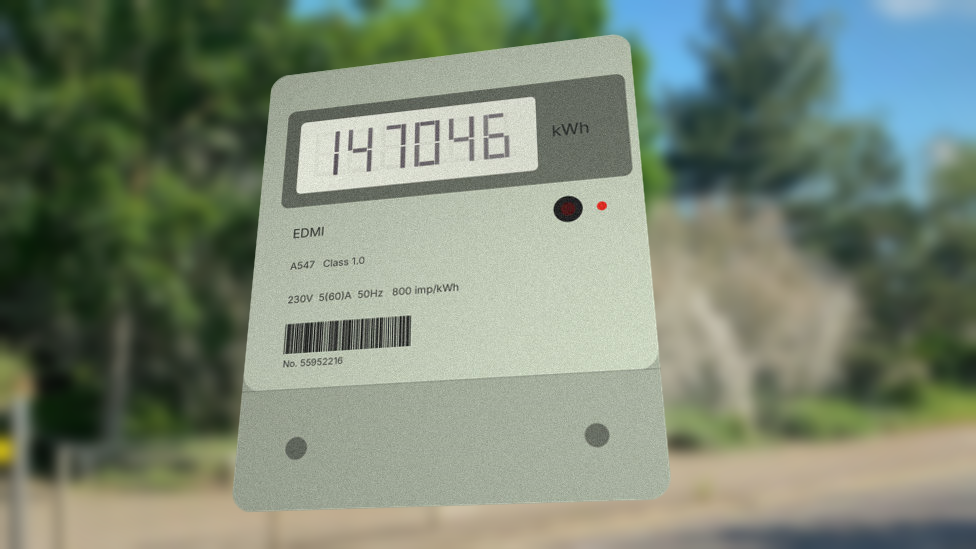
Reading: 147046 kWh
